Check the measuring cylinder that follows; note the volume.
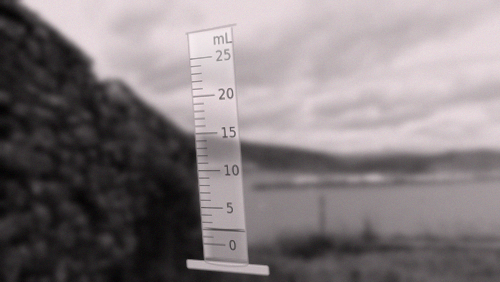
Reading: 2 mL
